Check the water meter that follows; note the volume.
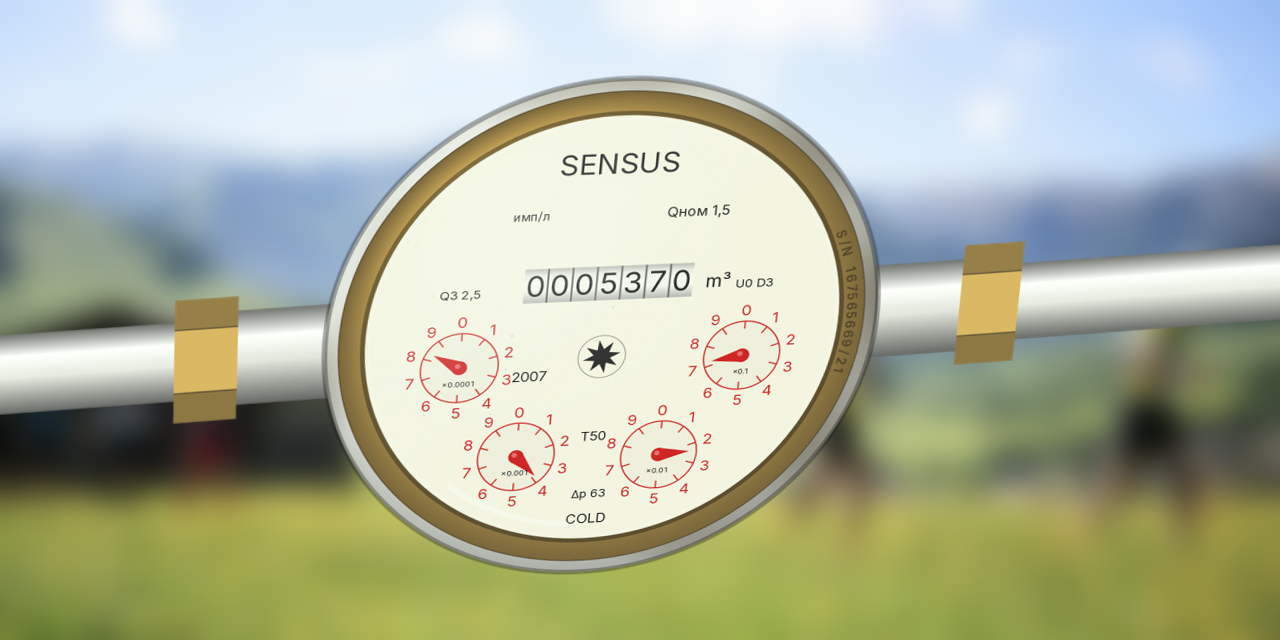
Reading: 5370.7238 m³
